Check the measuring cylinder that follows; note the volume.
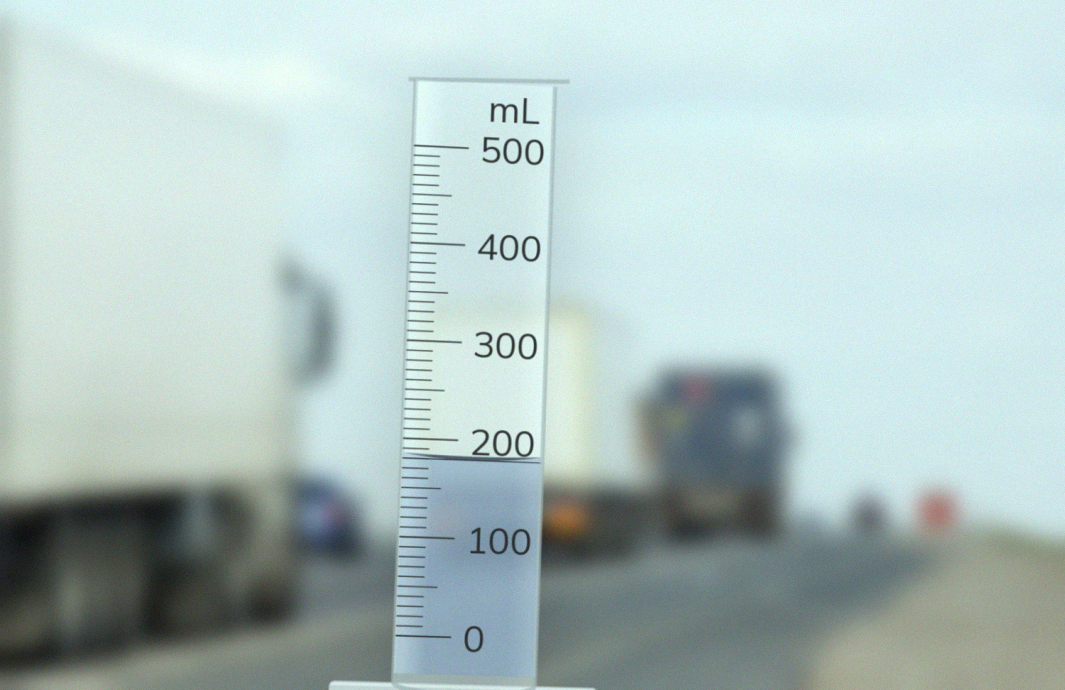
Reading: 180 mL
